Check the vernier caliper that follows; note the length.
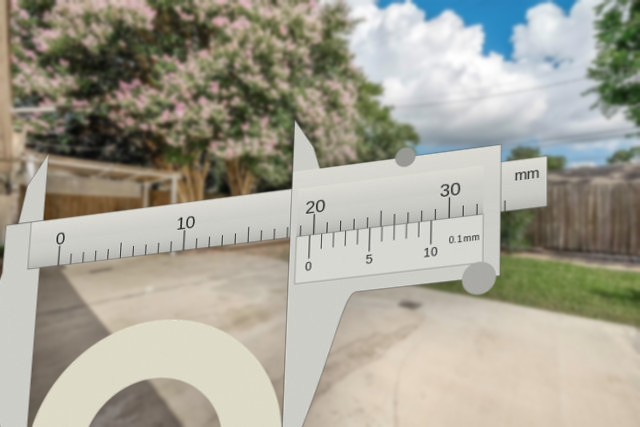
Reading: 19.7 mm
